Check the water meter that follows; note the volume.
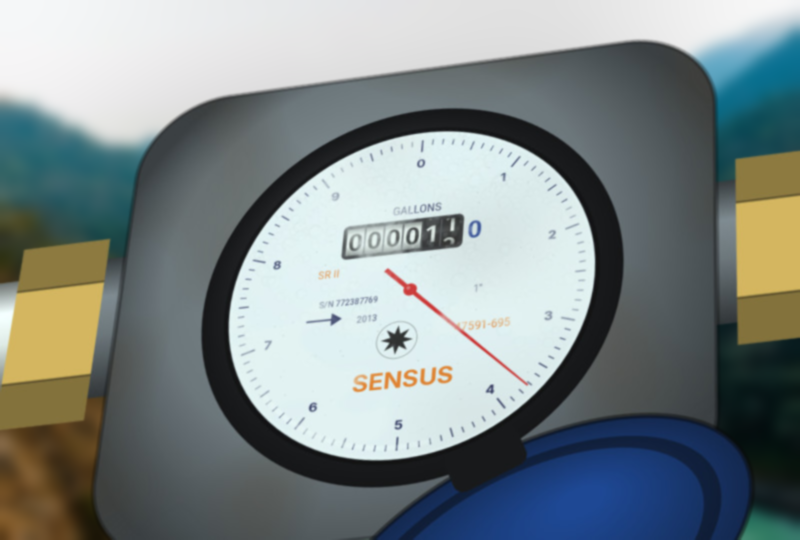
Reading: 113.7 gal
